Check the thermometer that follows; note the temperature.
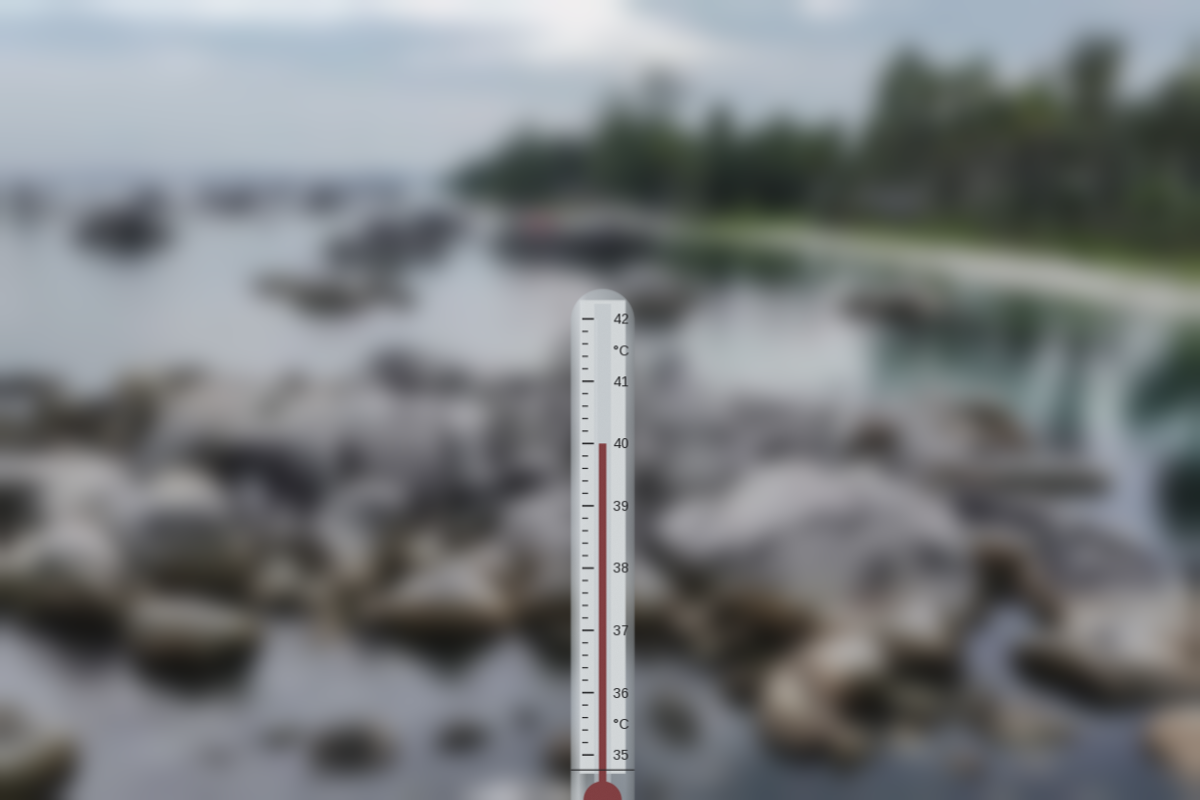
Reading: 40 °C
